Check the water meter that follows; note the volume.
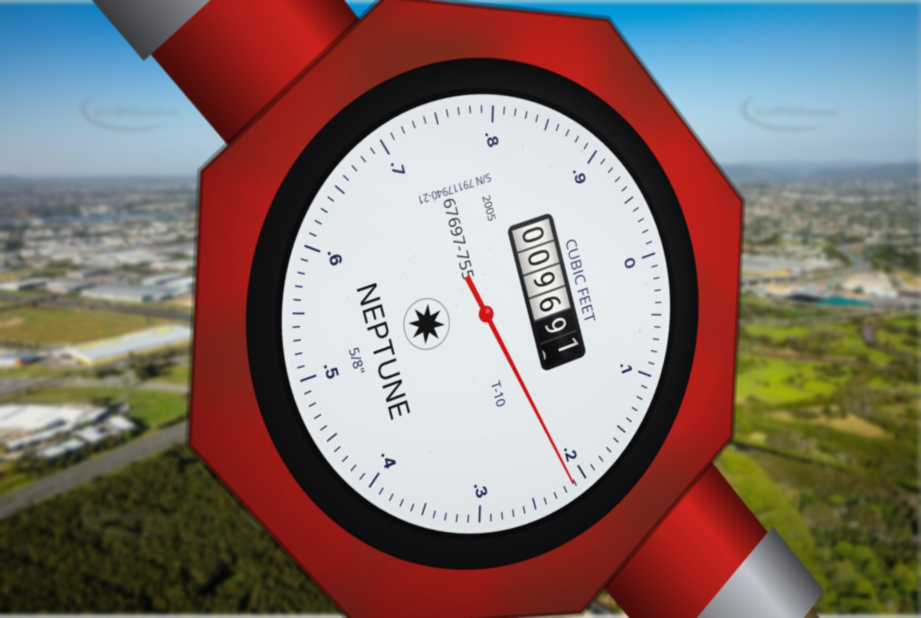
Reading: 9691.21 ft³
